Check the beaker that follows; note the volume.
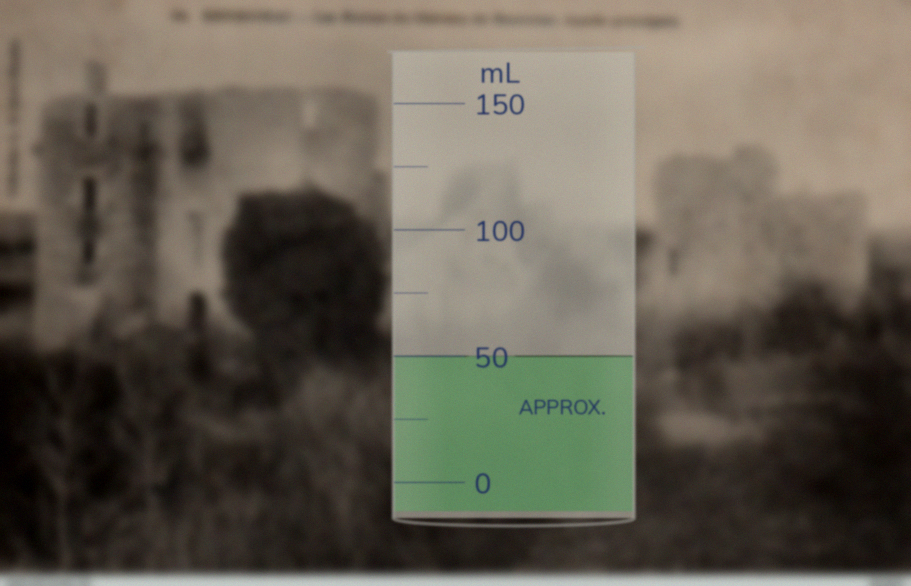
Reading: 50 mL
